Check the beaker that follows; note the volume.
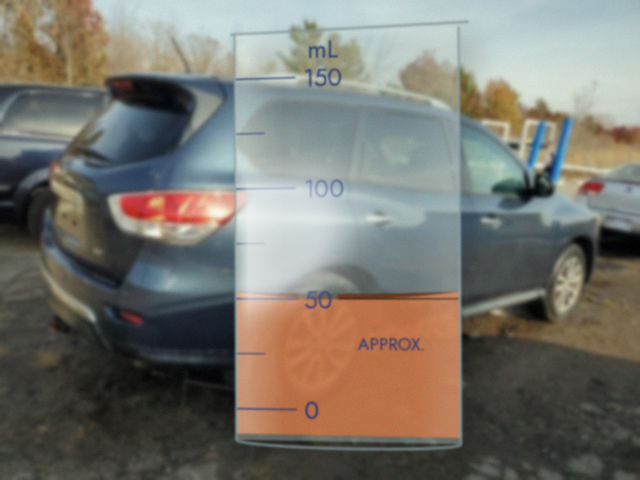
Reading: 50 mL
